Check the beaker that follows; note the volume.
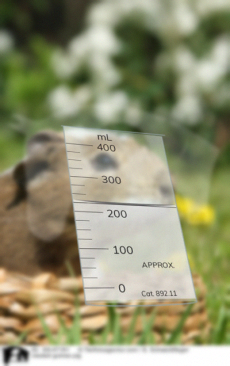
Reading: 225 mL
